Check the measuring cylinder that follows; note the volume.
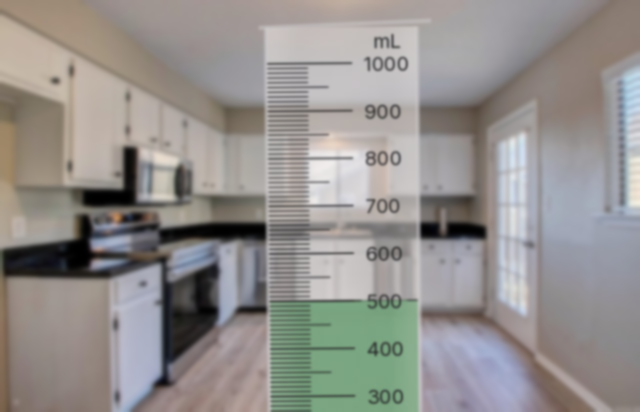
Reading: 500 mL
